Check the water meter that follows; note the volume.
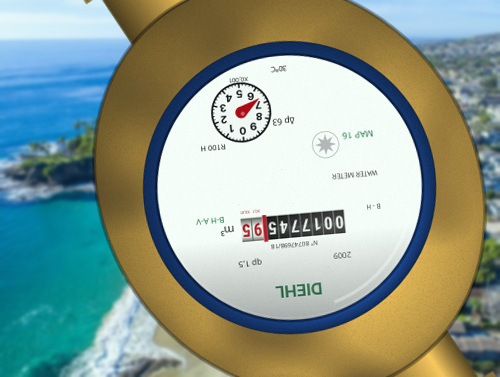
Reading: 17745.956 m³
